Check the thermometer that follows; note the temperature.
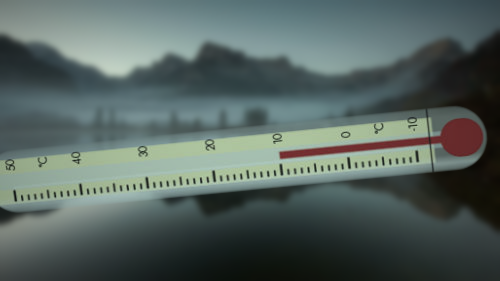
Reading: 10 °C
